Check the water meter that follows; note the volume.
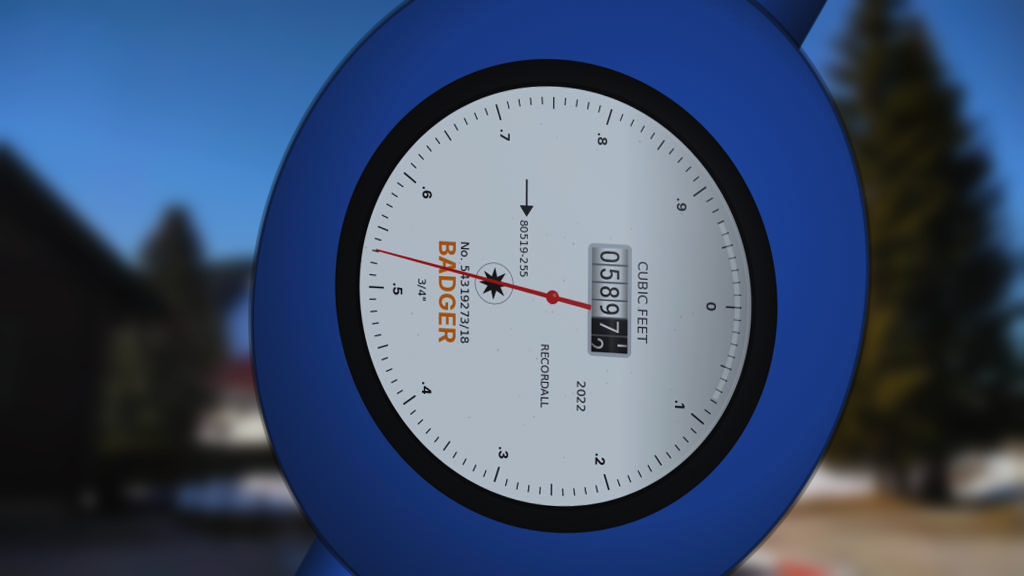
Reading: 58971.53 ft³
